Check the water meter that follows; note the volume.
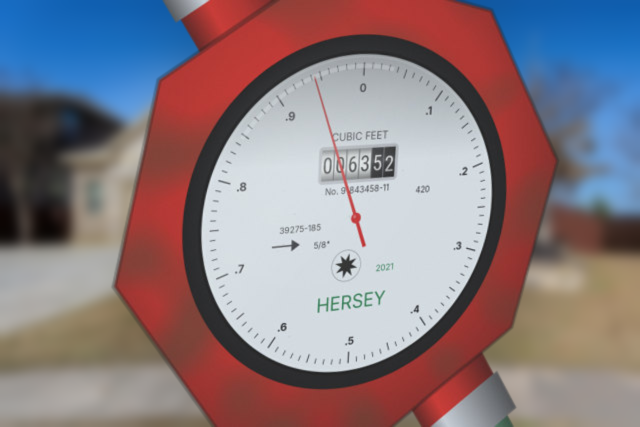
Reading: 6351.94 ft³
